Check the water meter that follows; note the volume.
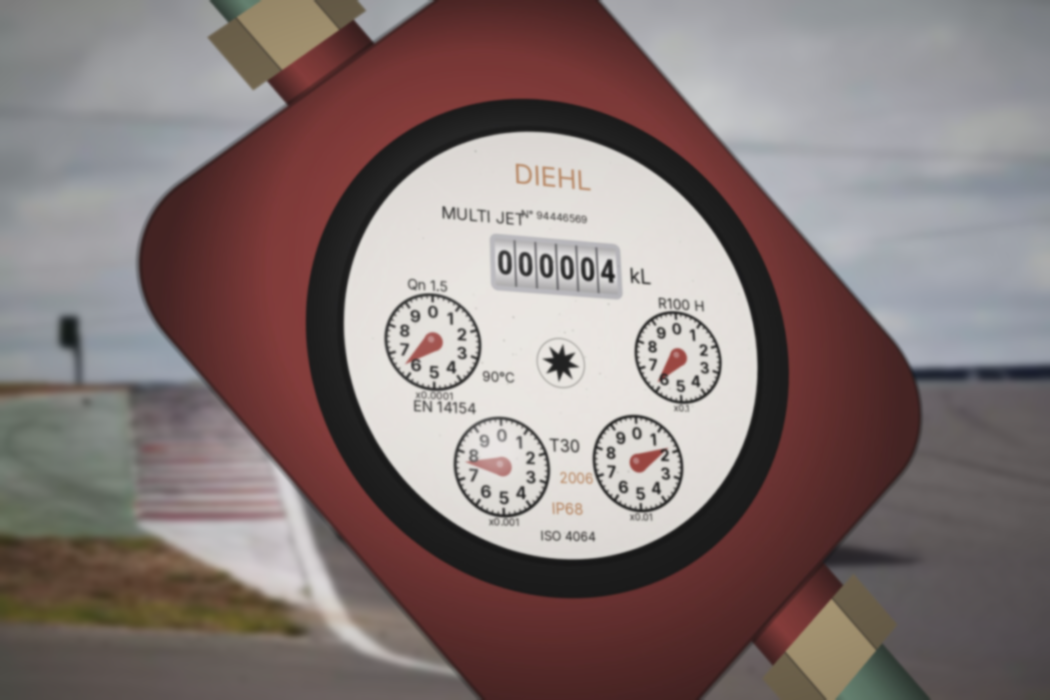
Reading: 4.6176 kL
